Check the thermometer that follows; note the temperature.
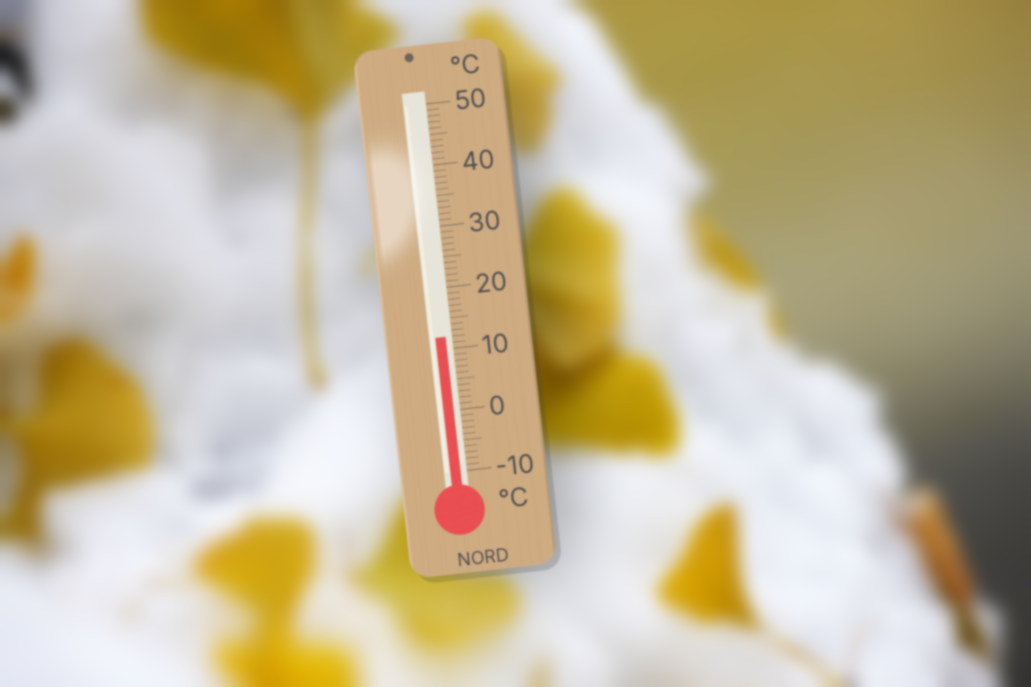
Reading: 12 °C
